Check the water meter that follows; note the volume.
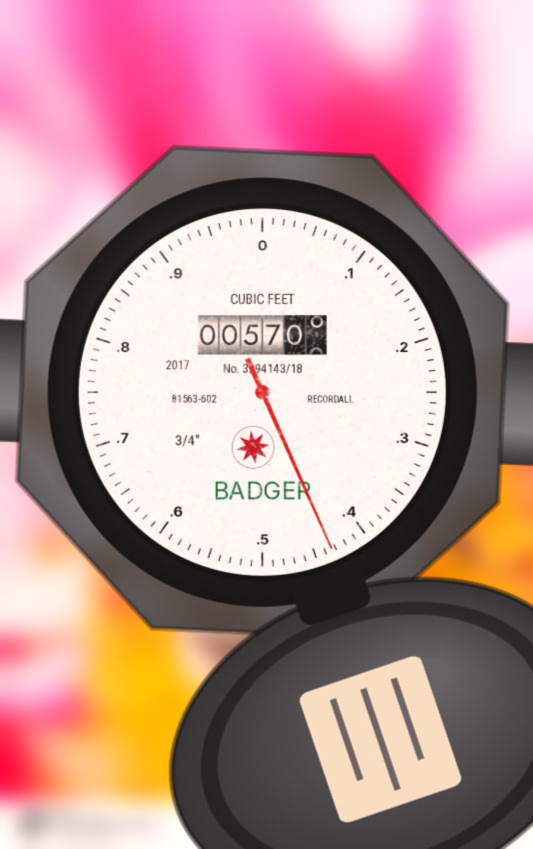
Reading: 5708.43 ft³
